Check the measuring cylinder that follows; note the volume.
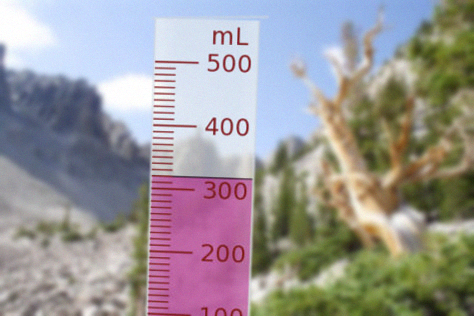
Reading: 320 mL
